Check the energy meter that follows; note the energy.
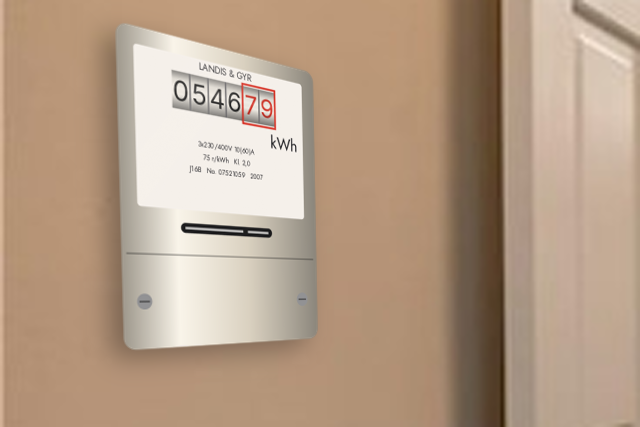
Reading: 546.79 kWh
